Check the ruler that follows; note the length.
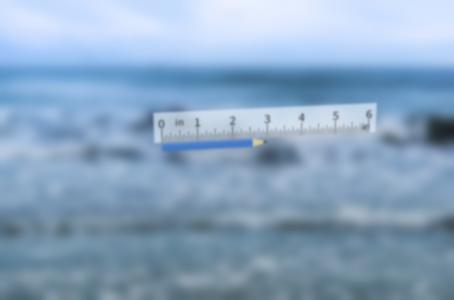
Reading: 3 in
